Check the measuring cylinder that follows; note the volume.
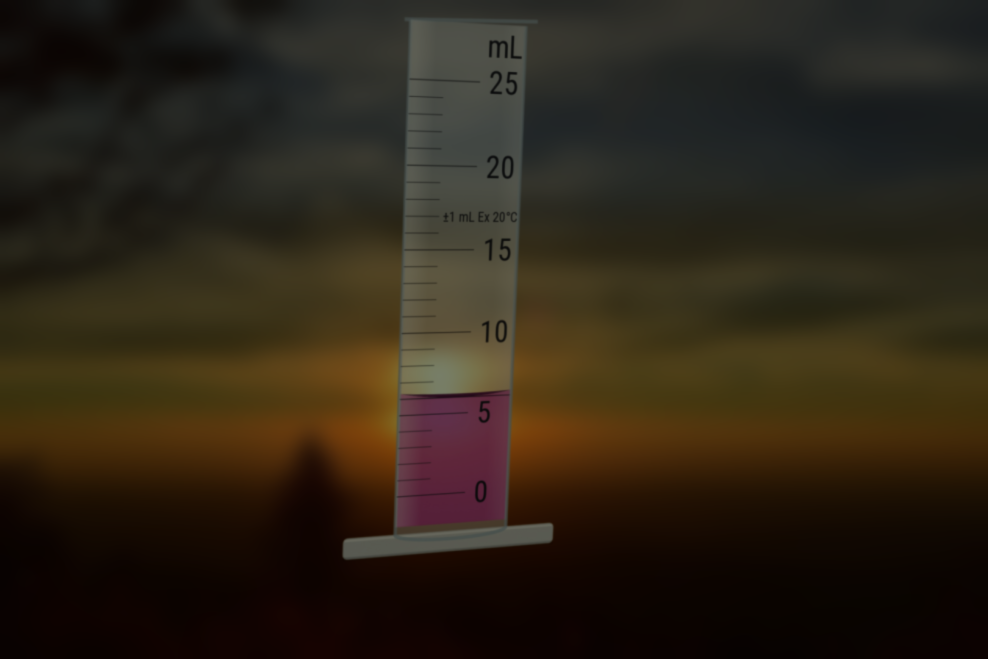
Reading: 6 mL
